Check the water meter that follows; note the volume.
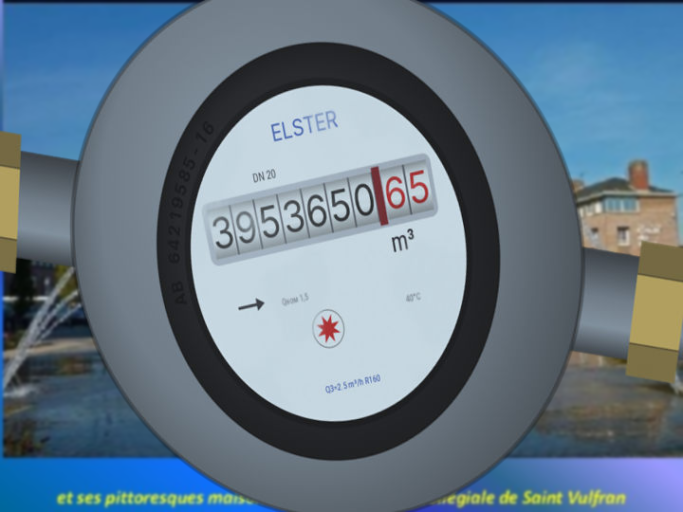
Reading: 3953650.65 m³
